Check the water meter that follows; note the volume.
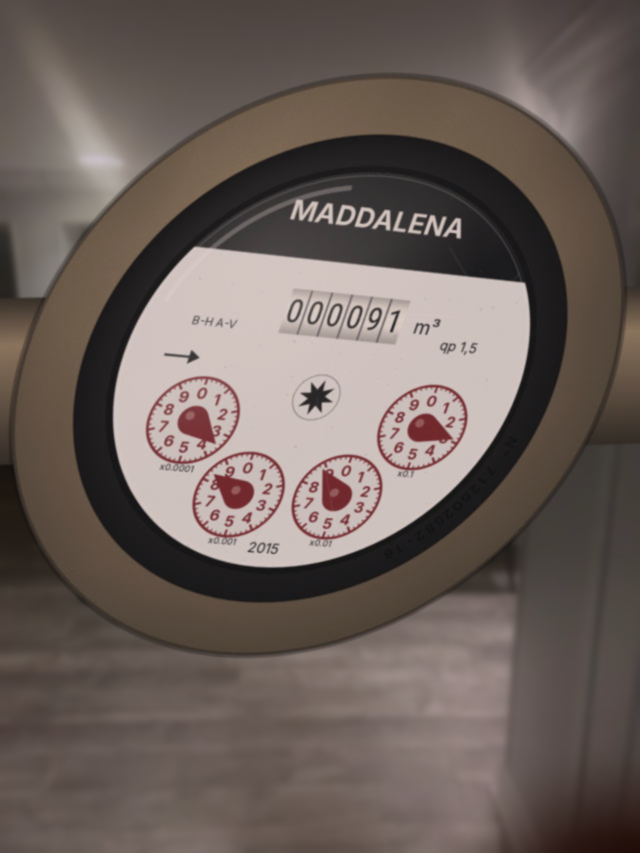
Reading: 91.2883 m³
